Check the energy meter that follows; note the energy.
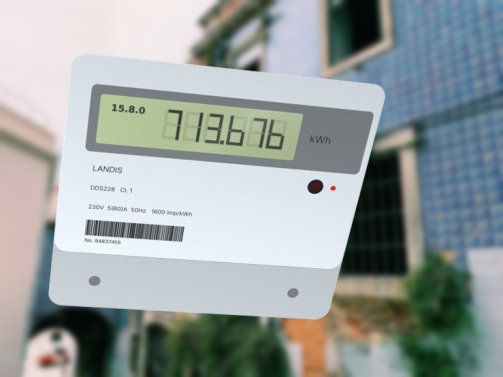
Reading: 713.676 kWh
